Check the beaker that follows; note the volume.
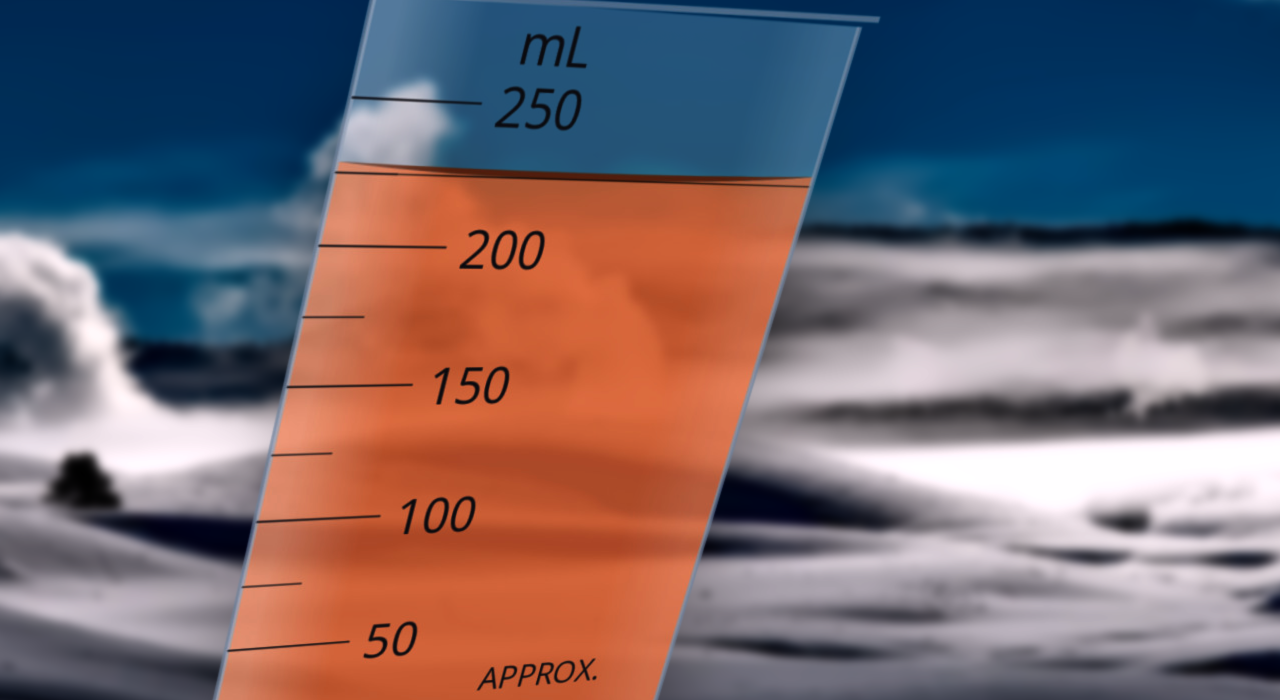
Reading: 225 mL
